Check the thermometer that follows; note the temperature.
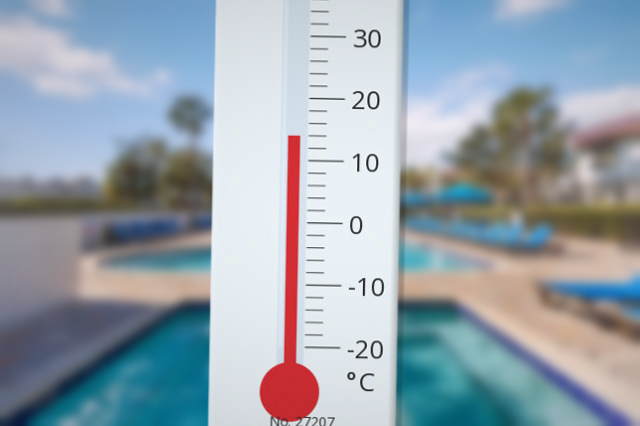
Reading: 14 °C
